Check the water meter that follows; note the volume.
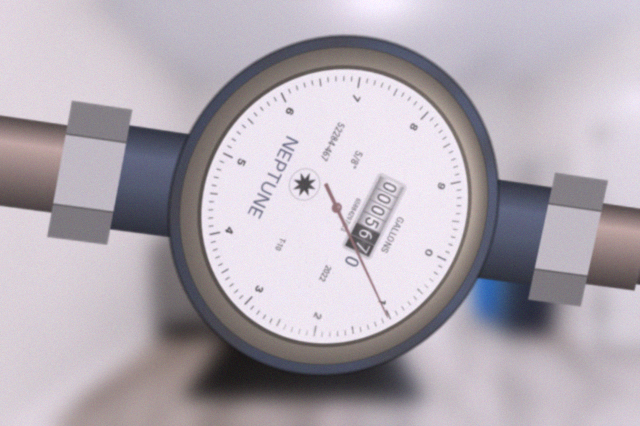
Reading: 5671.0 gal
